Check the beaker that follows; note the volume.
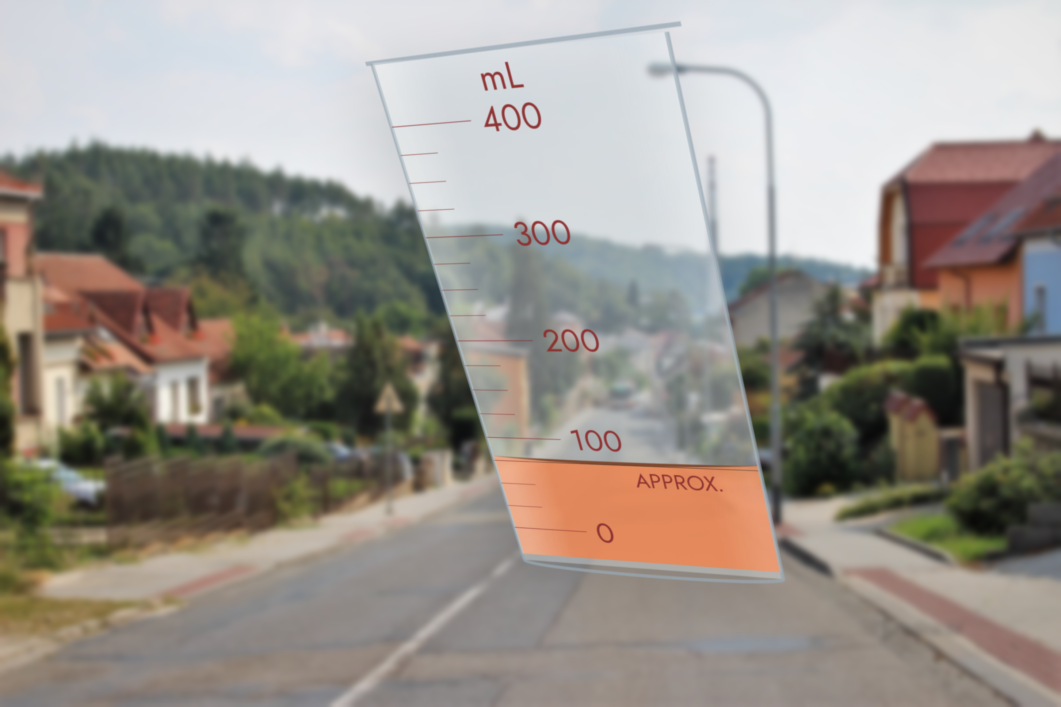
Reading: 75 mL
